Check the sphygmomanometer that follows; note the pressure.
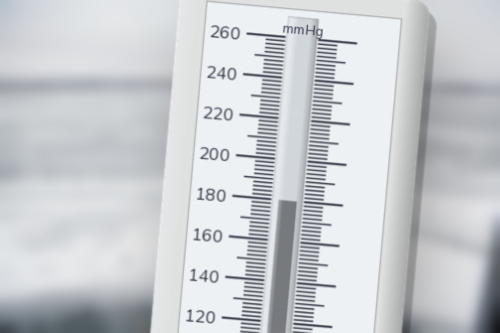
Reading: 180 mmHg
